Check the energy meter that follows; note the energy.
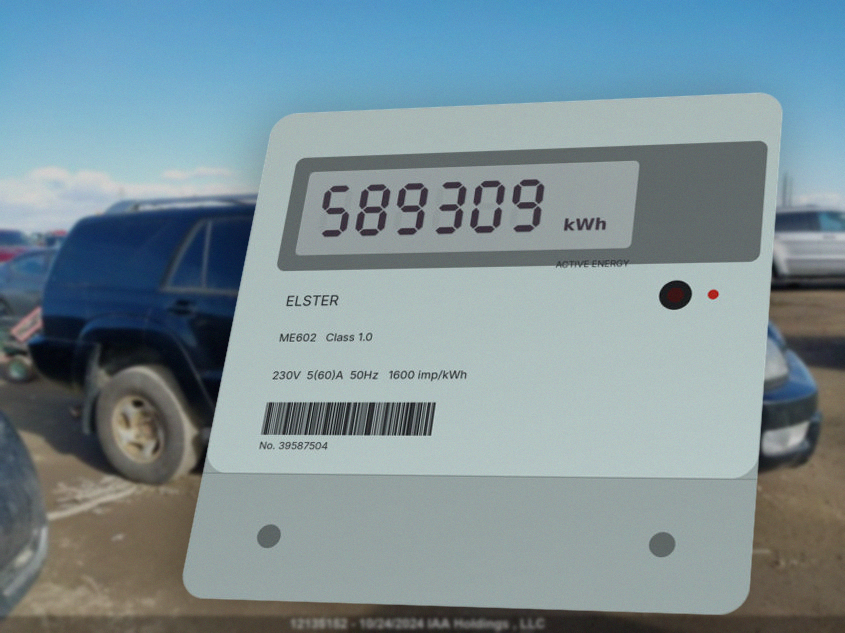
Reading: 589309 kWh
